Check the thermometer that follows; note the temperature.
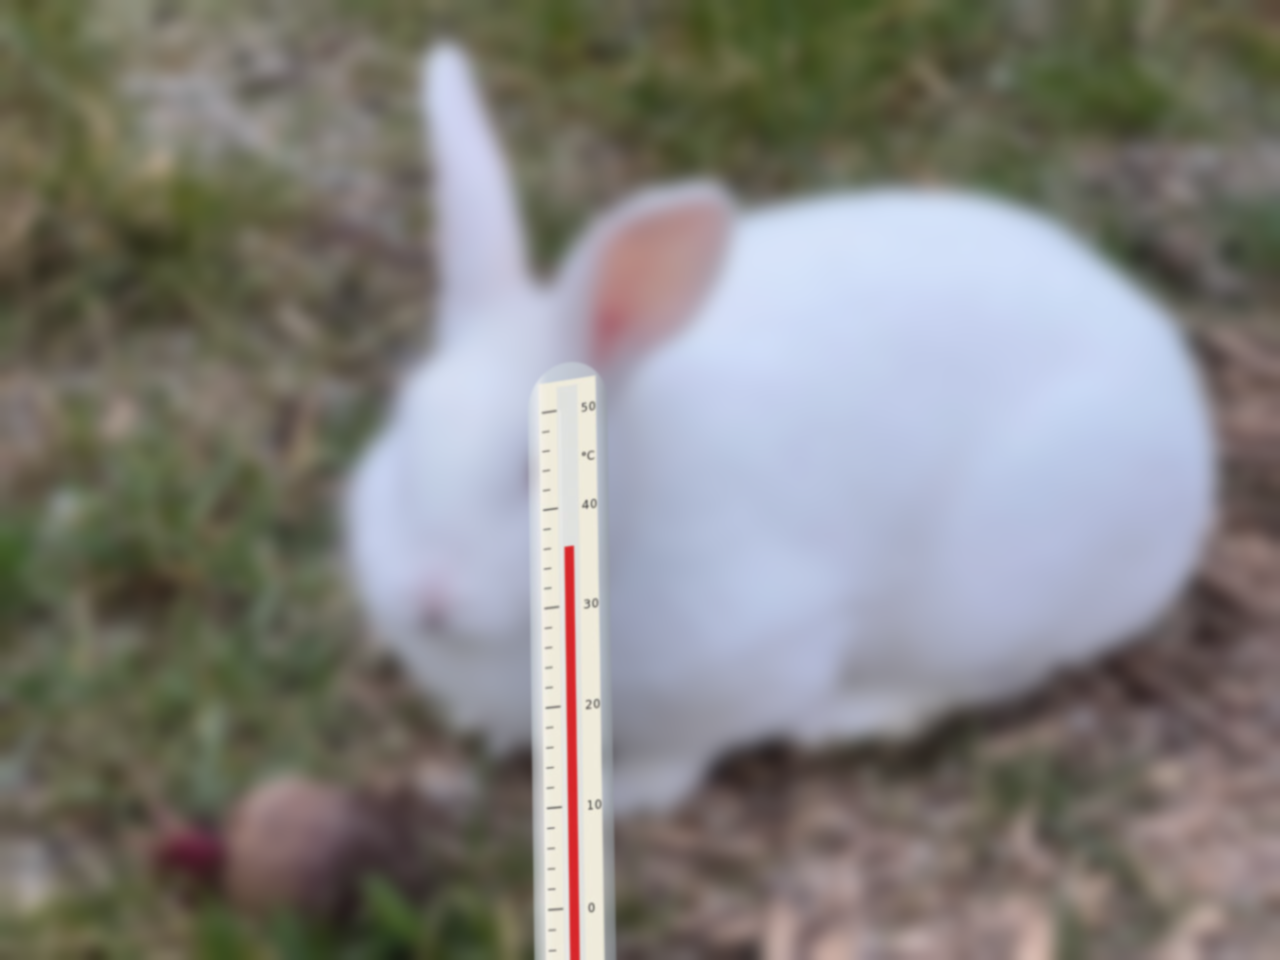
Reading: 36 °C
